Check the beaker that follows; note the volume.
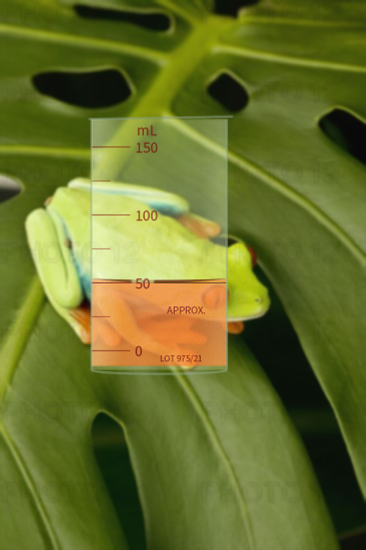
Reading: 50 mL
